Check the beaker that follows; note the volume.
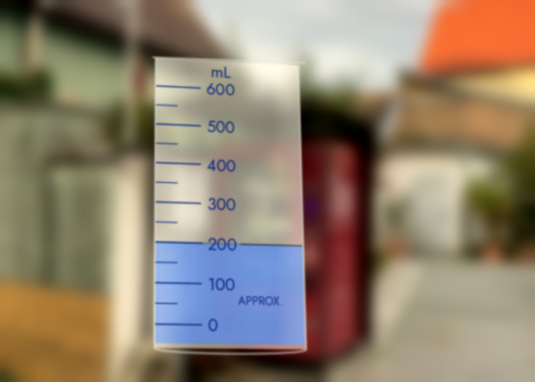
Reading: 200 mL
